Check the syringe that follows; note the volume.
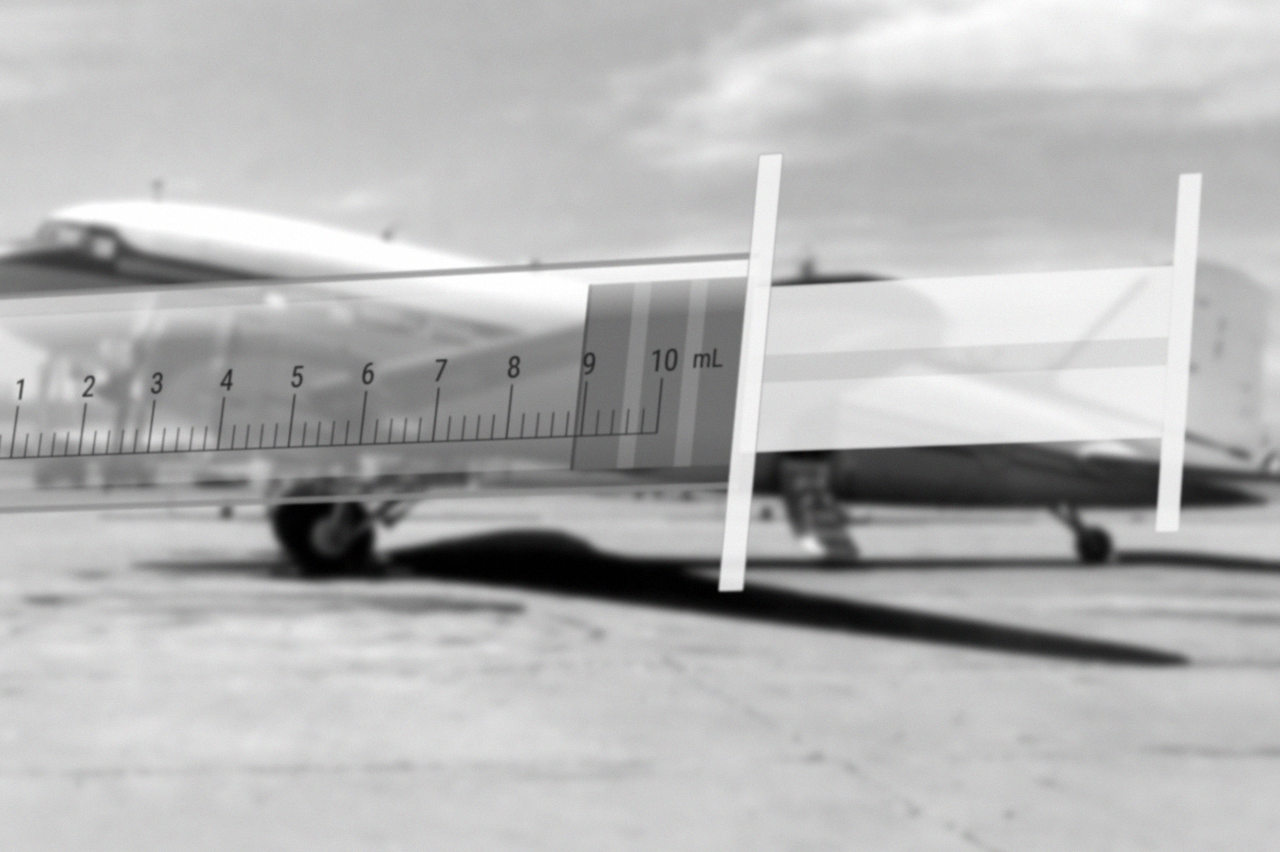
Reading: 8.9 mL
